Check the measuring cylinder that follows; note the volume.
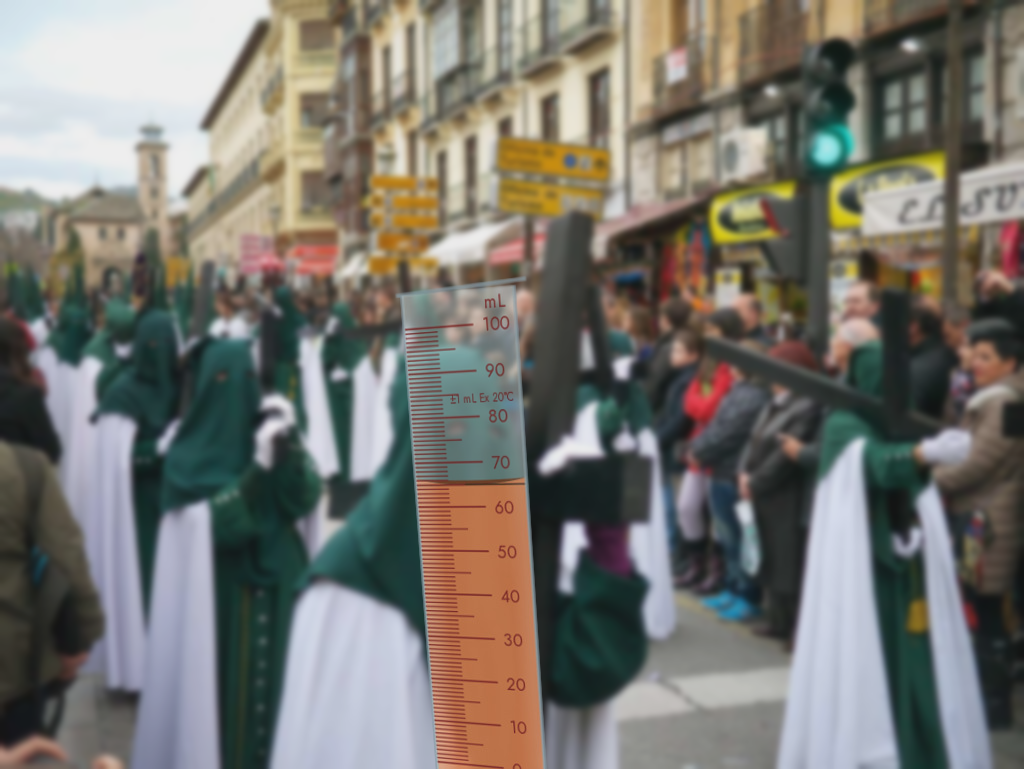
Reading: 65 mL
